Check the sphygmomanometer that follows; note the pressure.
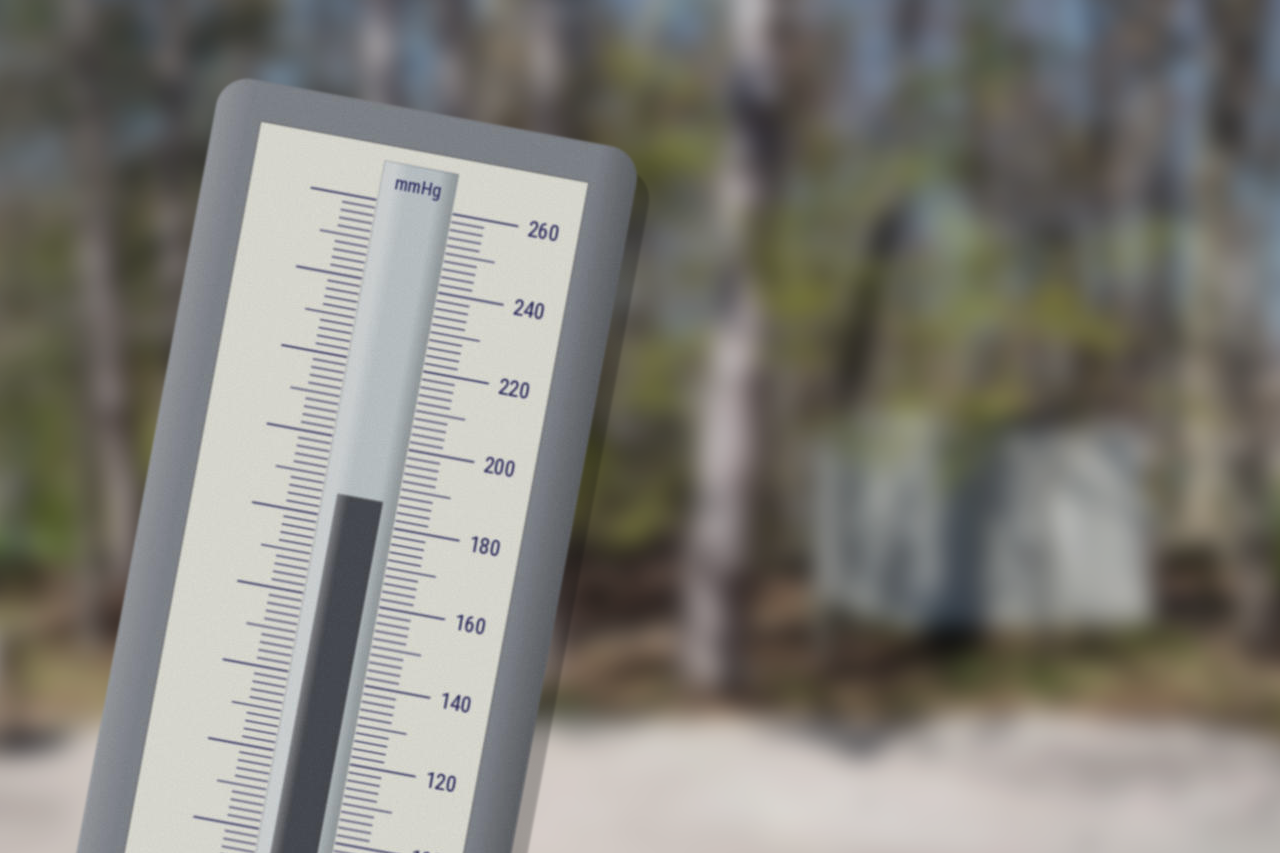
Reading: 186 mmHg
